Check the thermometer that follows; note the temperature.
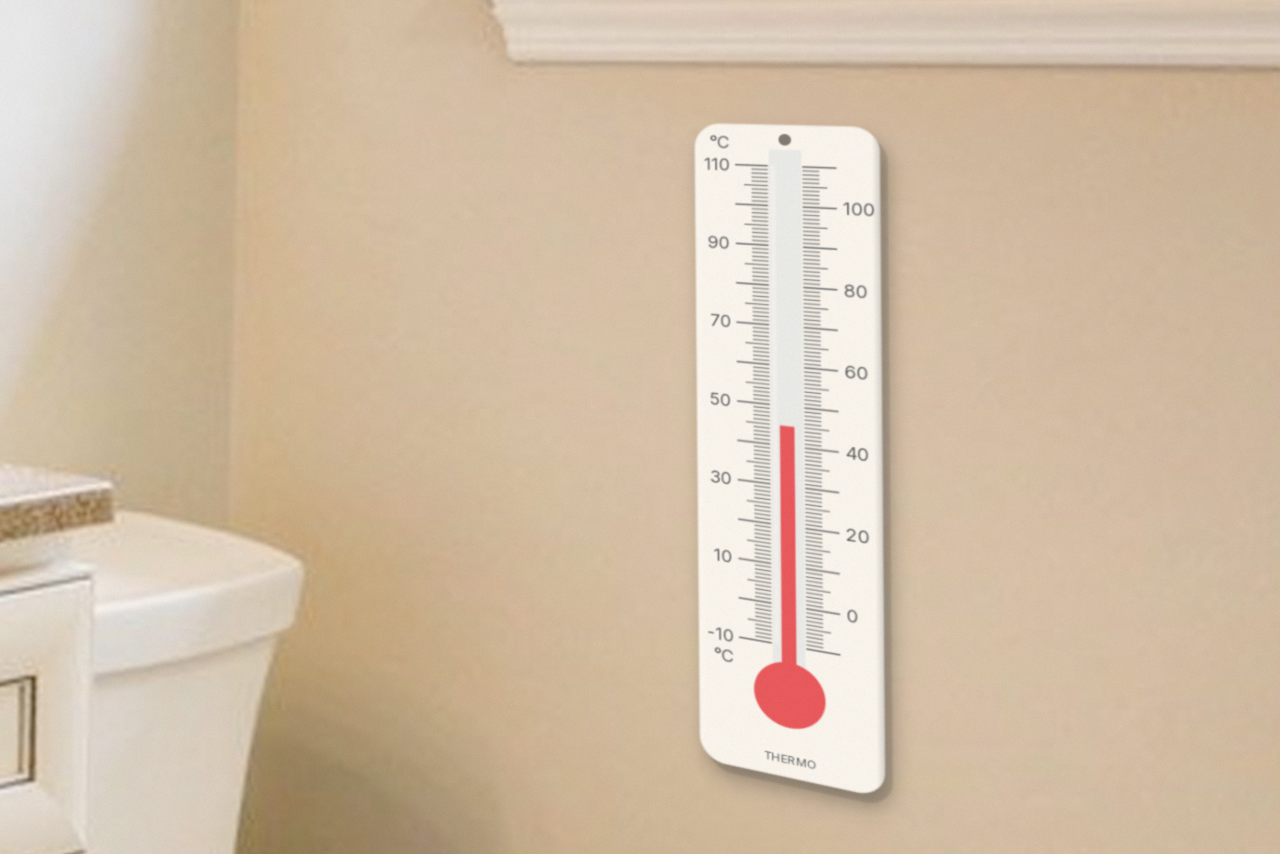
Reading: 45 °C
